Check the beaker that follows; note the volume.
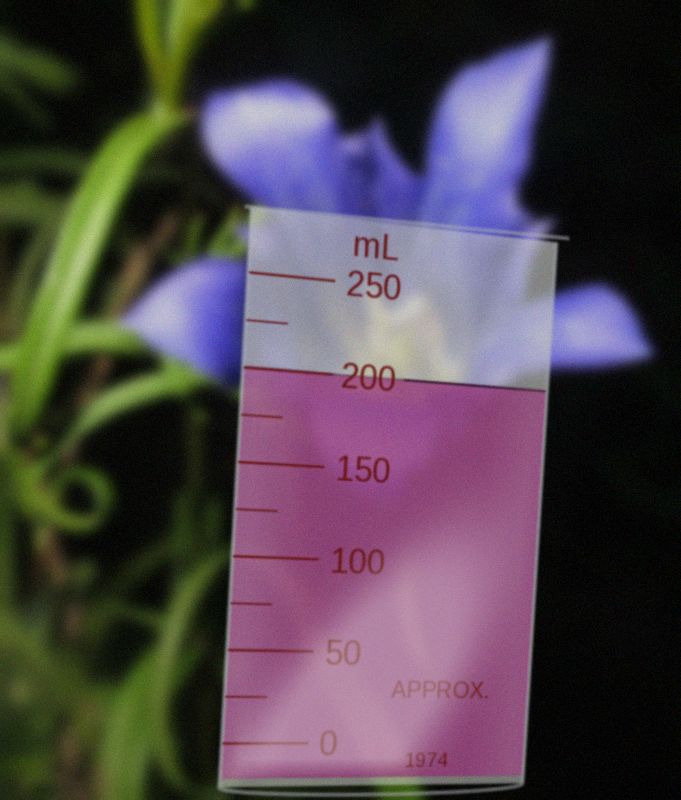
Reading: 200 mL
